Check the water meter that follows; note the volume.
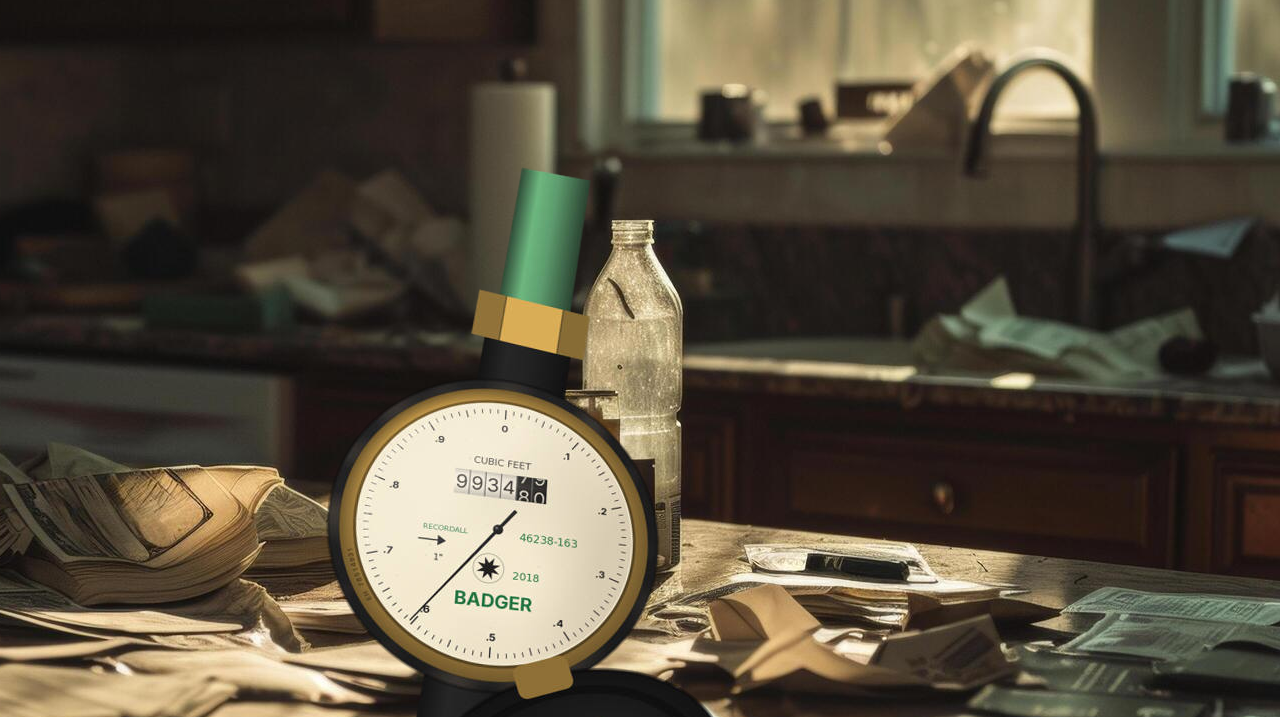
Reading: 993479.60 ft³
